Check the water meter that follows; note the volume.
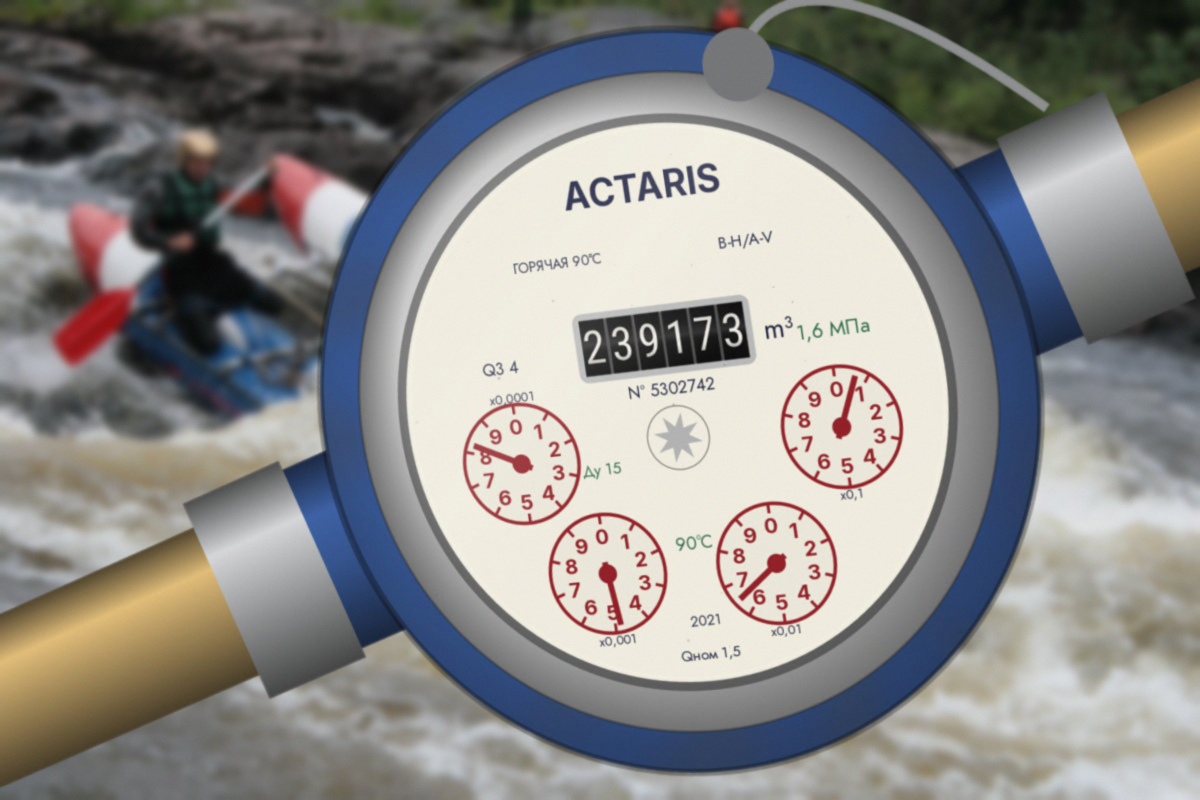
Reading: 239173.0648 m³
